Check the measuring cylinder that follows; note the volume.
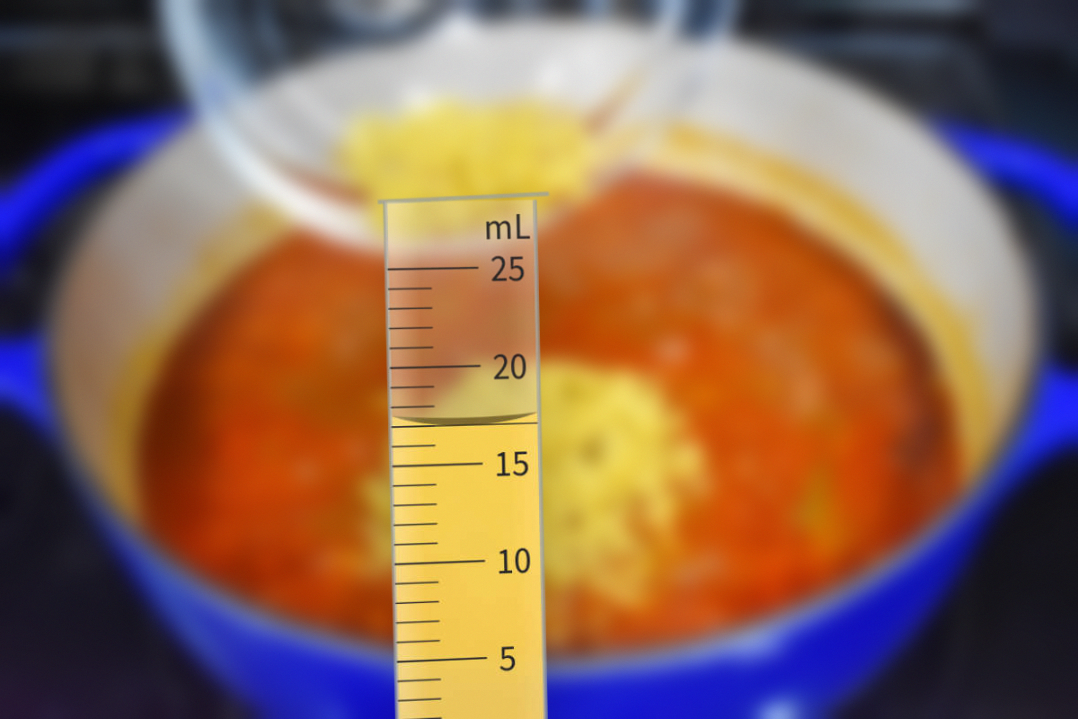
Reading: 17 mL
